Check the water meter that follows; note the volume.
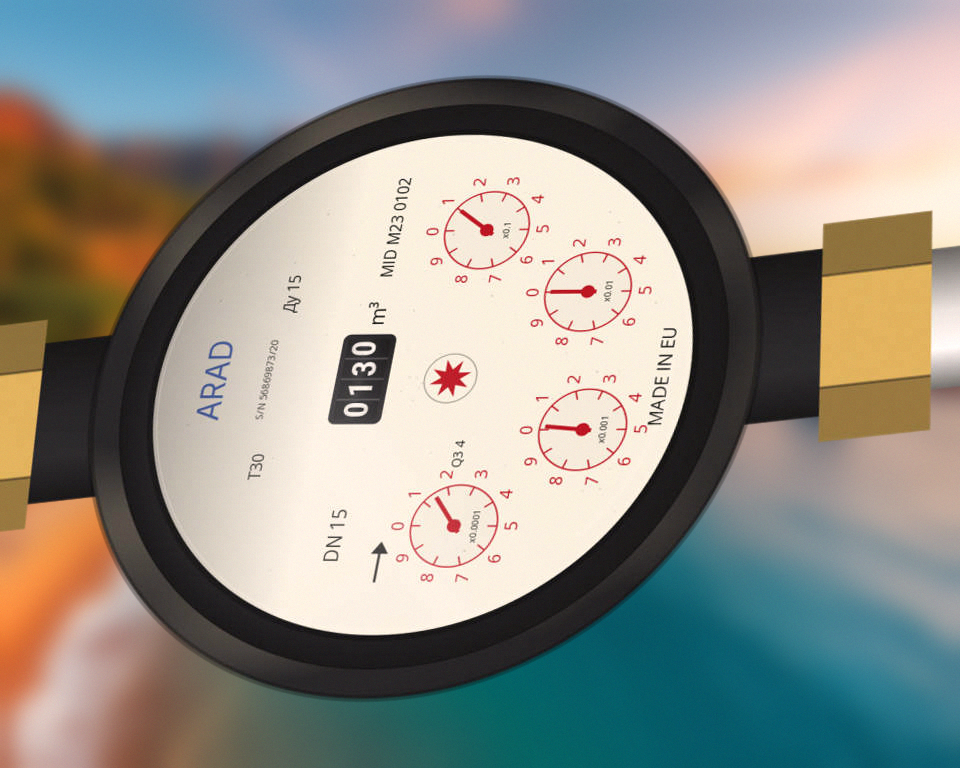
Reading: 130.1001 m³
